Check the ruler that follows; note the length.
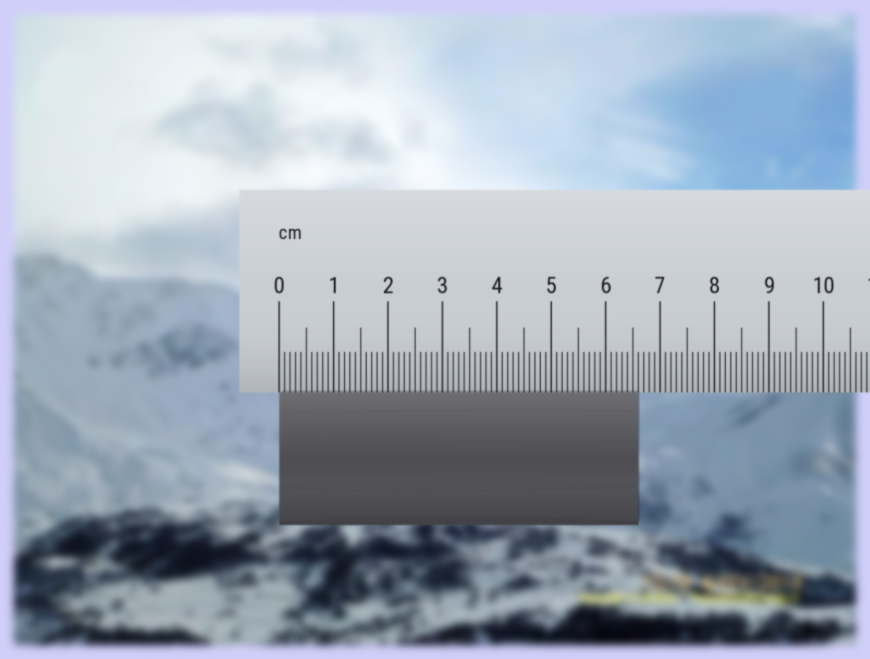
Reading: 6.6 cm
